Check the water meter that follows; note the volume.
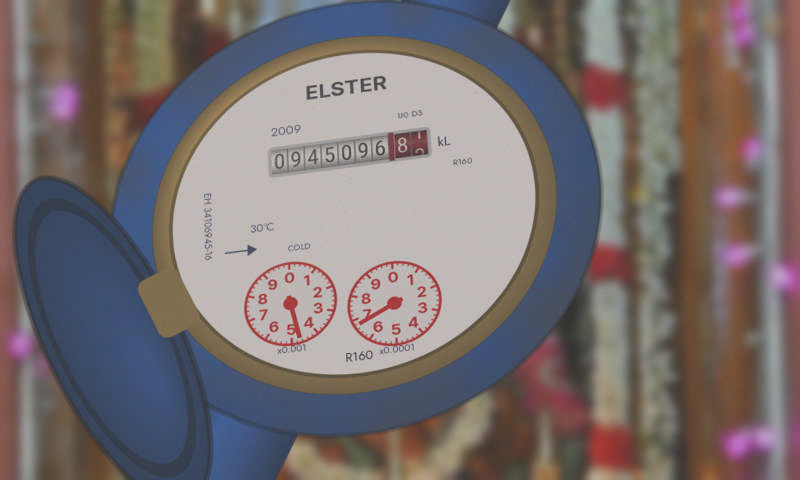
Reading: 945096.8146 kL
